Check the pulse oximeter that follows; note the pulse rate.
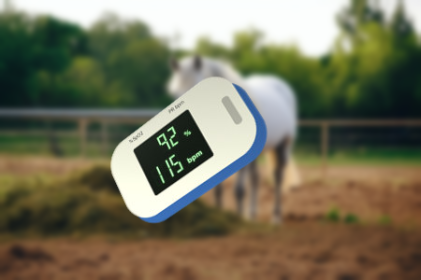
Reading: 115 bpm
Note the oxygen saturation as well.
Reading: 92 %
